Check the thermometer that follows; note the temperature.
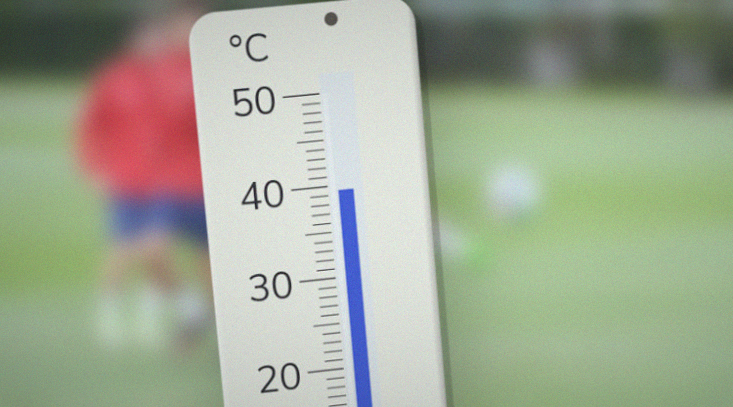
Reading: 39.5 °C
